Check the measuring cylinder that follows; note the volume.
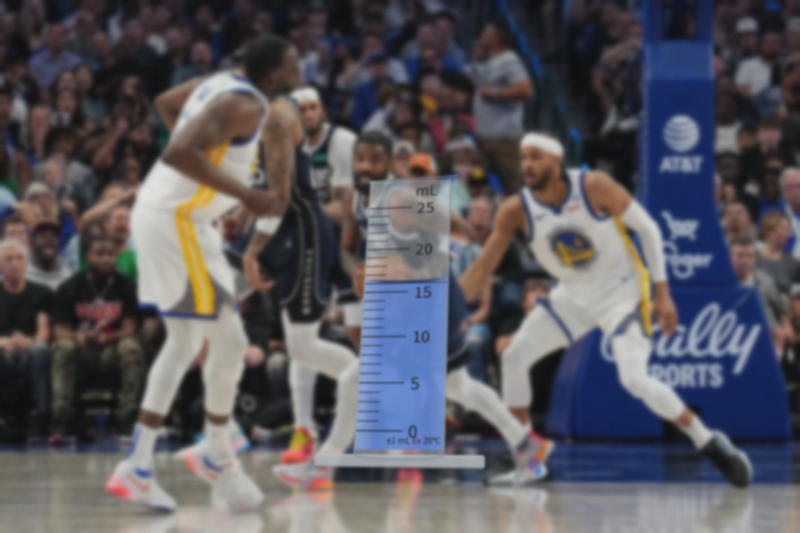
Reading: 16 mL
